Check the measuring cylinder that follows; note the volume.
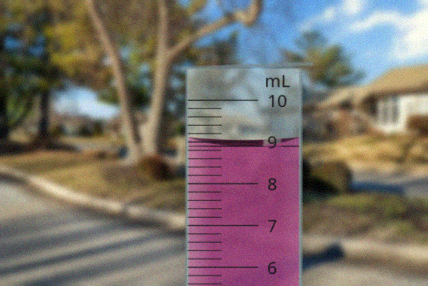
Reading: 8.9 mL
